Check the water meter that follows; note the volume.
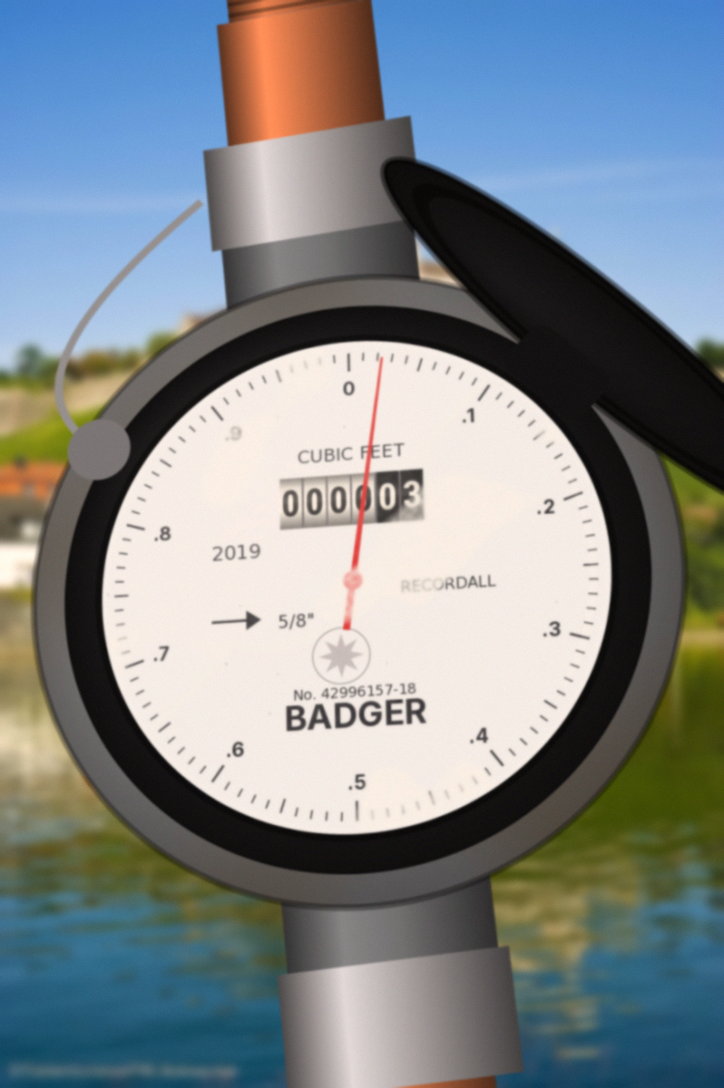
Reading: 3.02 ft³
